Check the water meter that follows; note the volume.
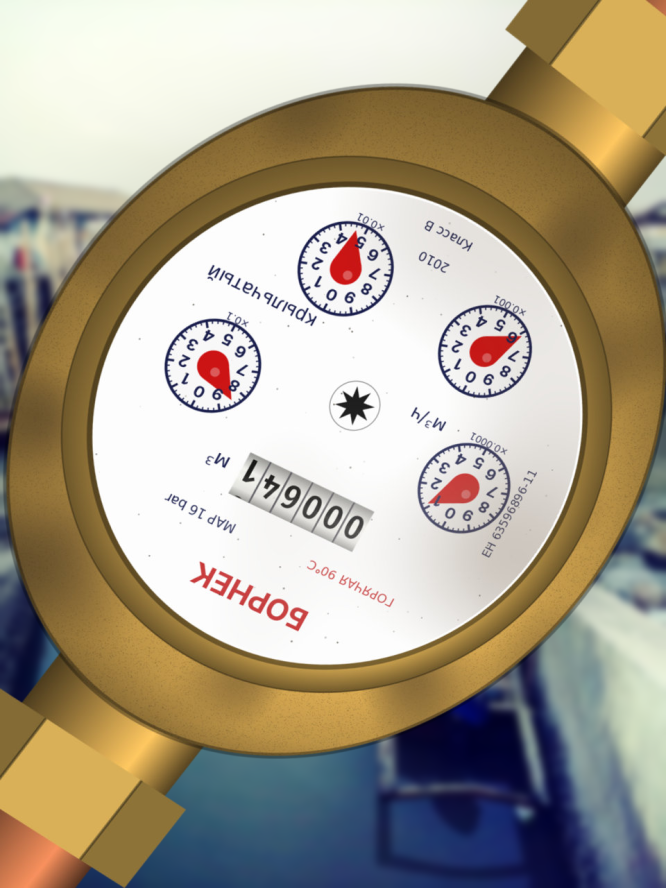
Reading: 640.8461 m³
